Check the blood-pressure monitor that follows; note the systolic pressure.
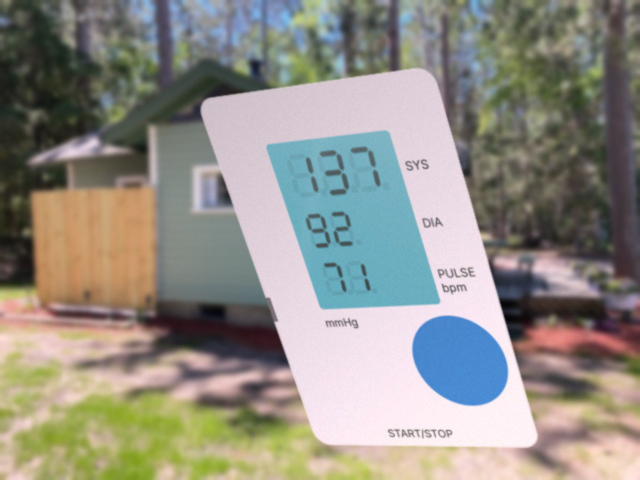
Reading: 137 mmHg
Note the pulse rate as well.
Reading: 71 bpm
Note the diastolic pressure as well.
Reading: 92 mmHg
